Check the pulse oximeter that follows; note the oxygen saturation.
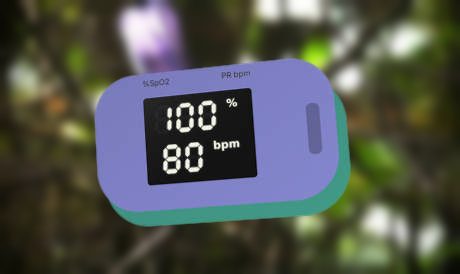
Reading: 100 %
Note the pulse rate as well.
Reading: 80 bpm
